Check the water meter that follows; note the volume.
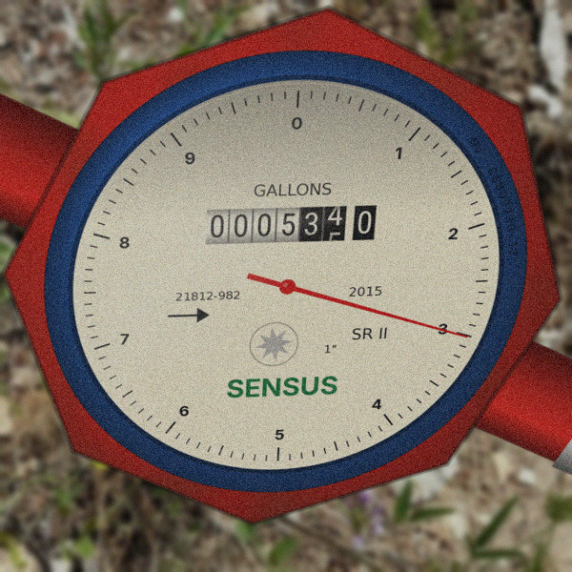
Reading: 5343.0 gal
